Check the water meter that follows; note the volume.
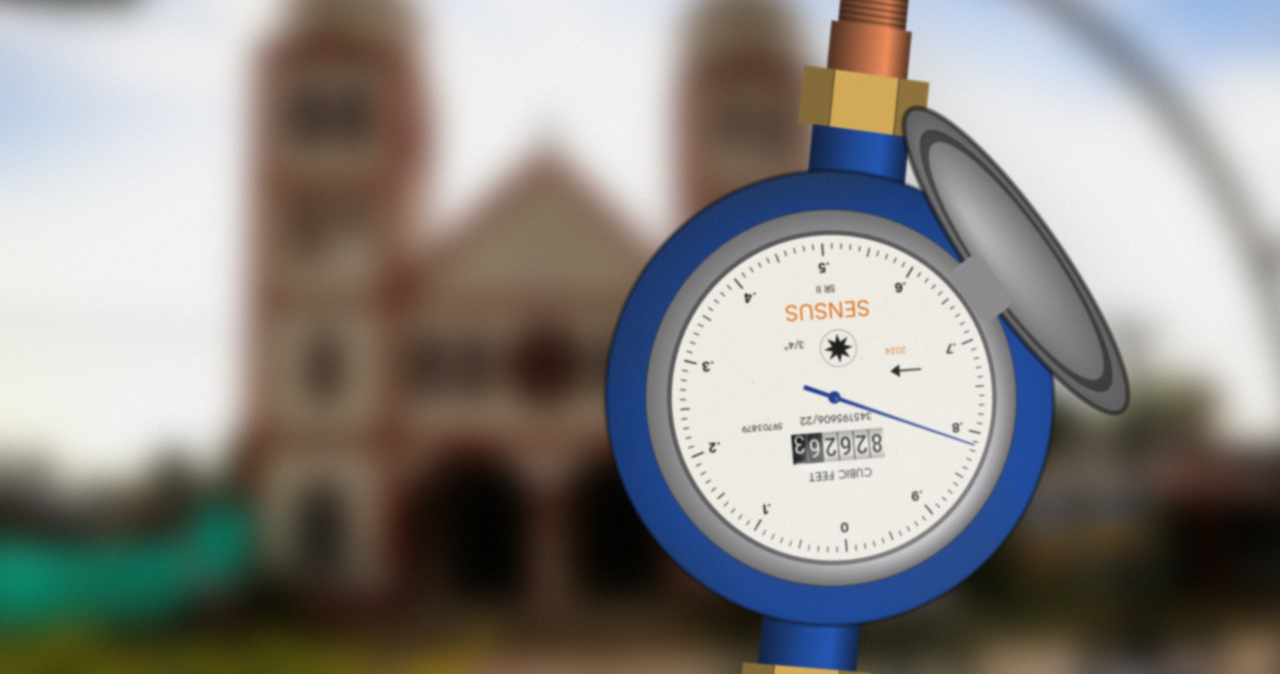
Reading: 826262.81 ft³
